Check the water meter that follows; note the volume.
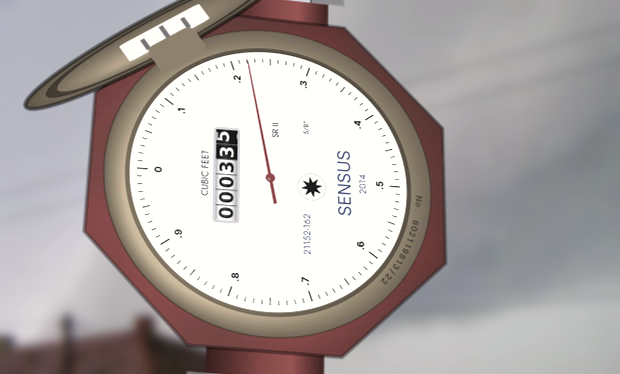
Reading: 335.22 ft³
